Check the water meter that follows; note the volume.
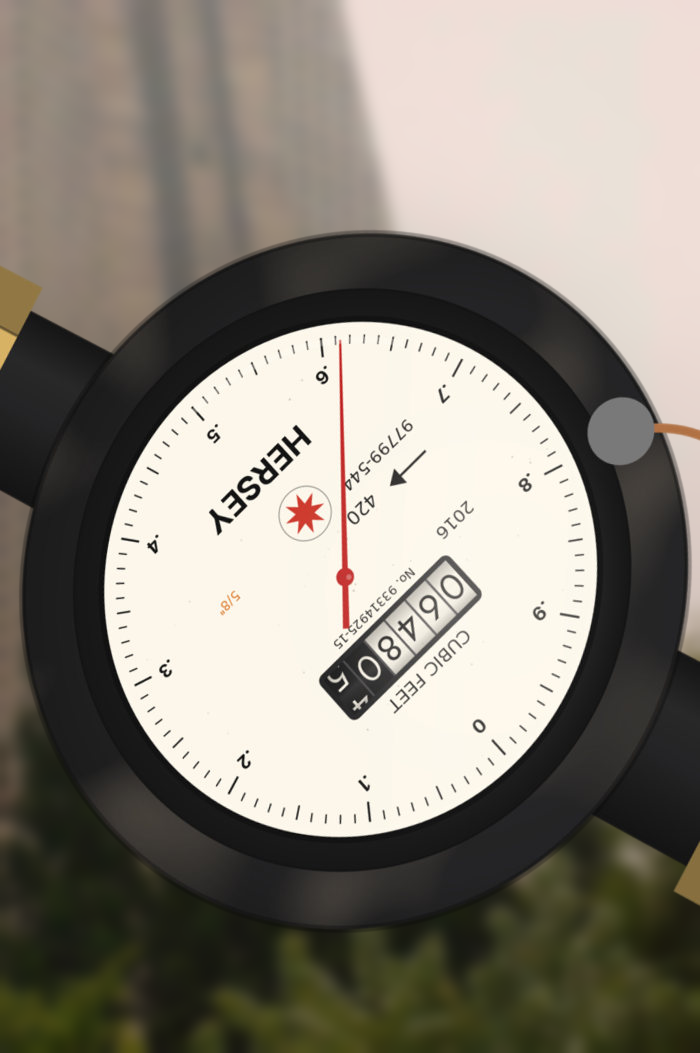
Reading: 64804.61 ft³
